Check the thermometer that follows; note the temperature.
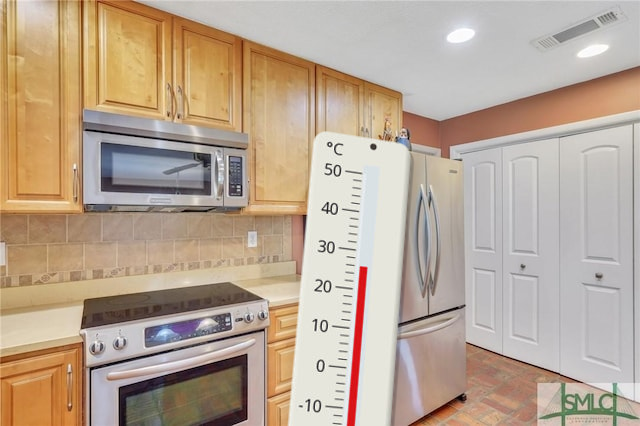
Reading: 26 °C
